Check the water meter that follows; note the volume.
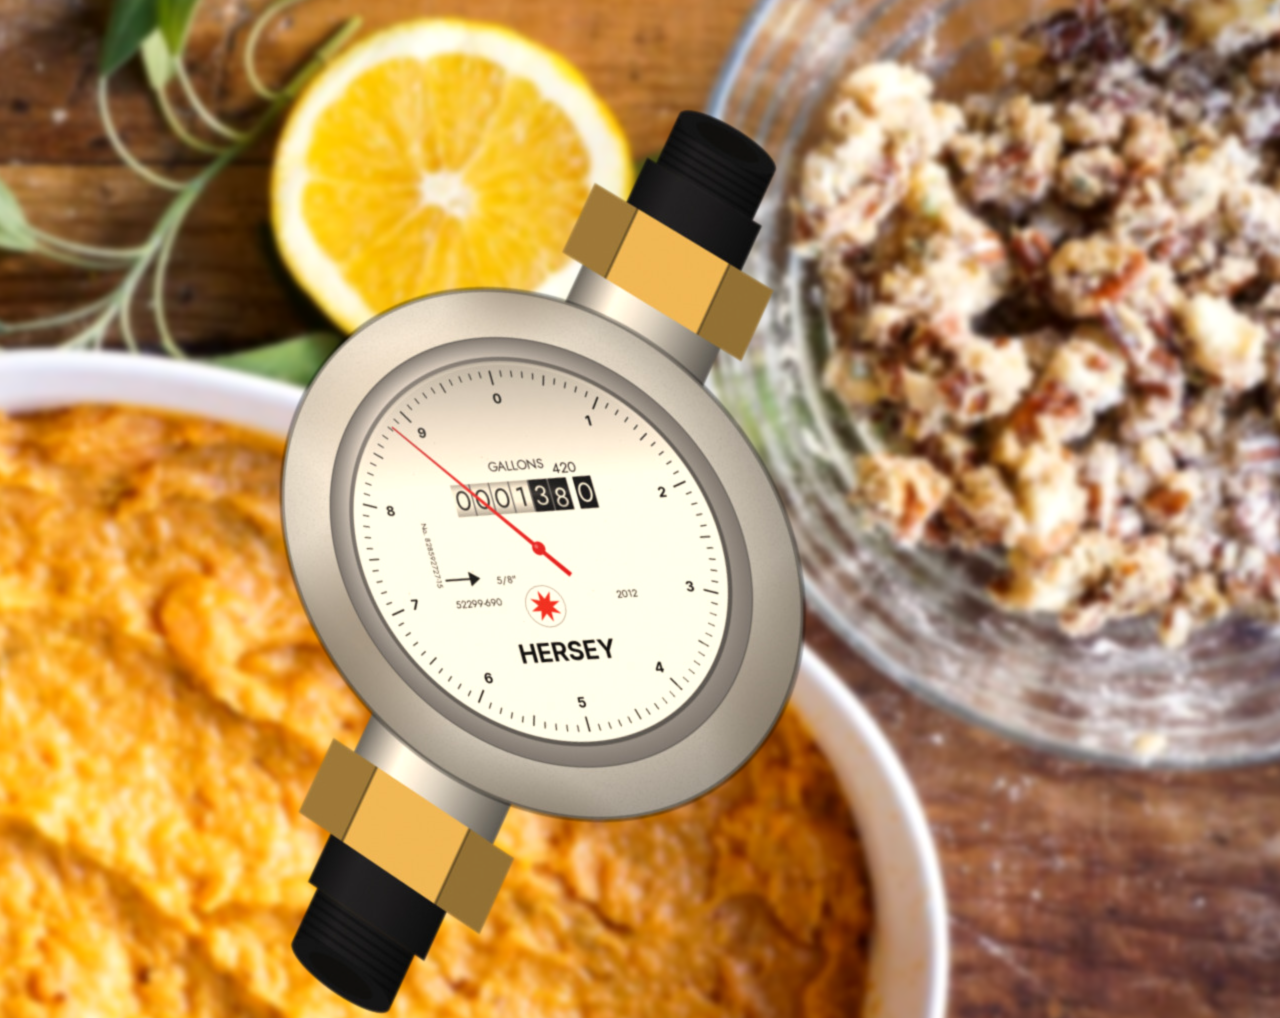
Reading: 1378.8 gal
